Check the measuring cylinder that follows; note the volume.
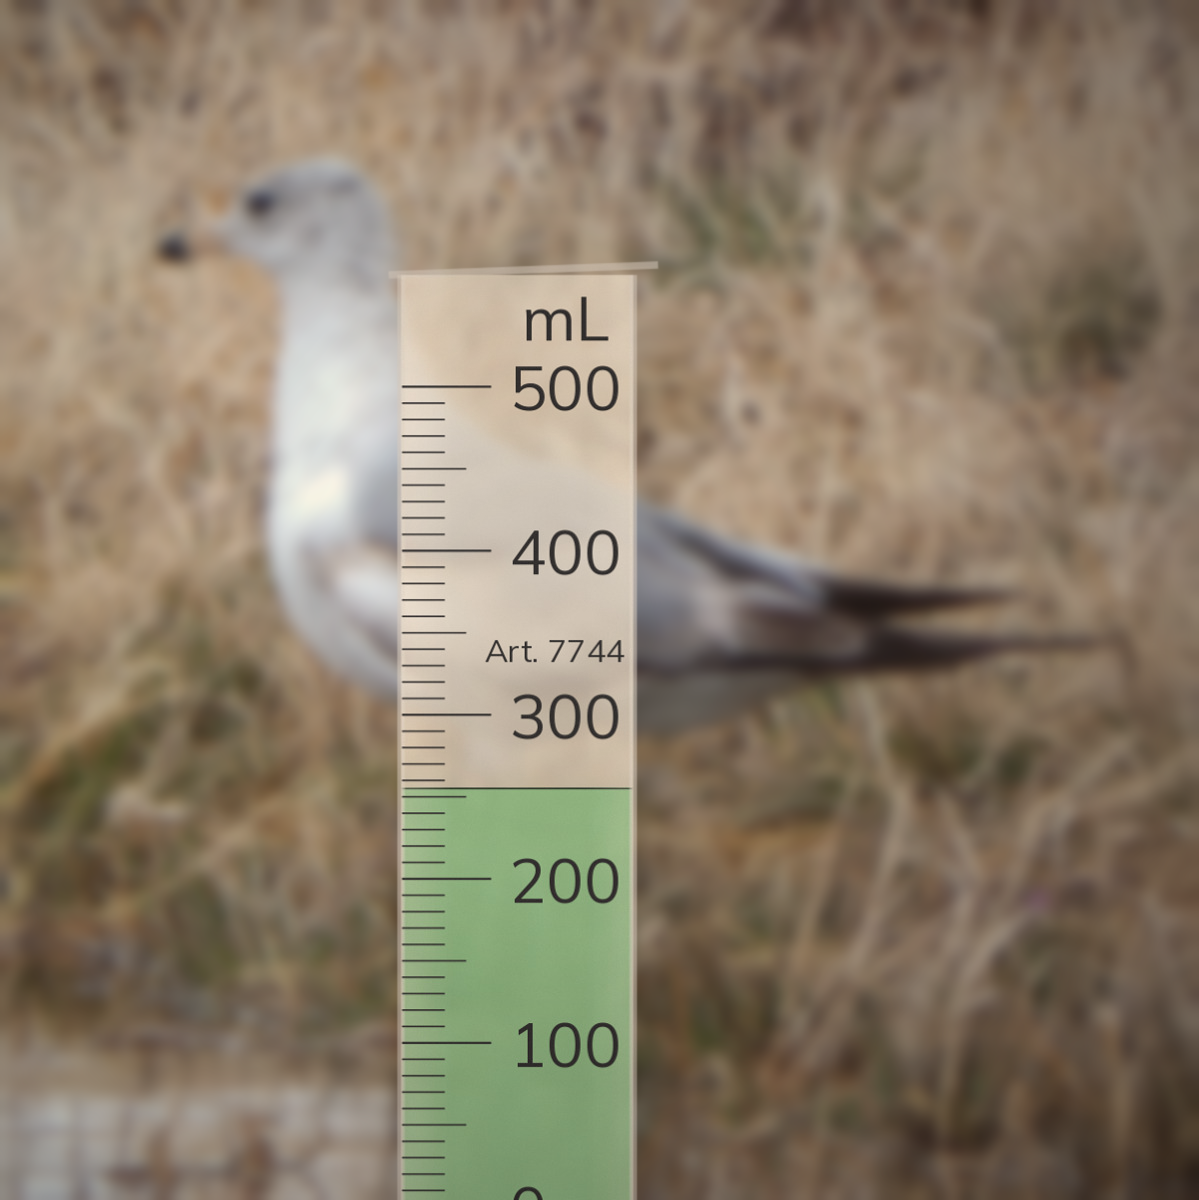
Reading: 255 mL
